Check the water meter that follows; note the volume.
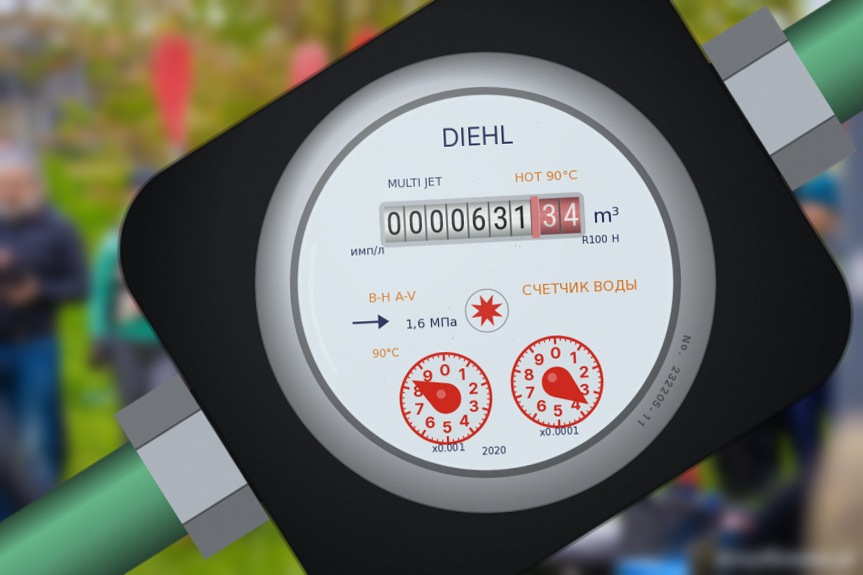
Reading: 631.3483 m³
